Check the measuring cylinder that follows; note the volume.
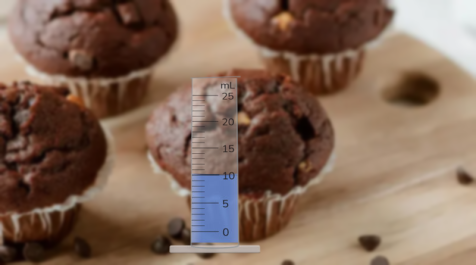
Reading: 10 mL
